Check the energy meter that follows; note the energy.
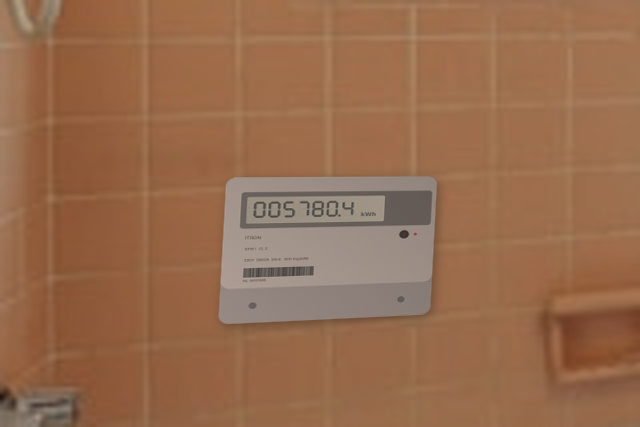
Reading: 5780.4 kWh
